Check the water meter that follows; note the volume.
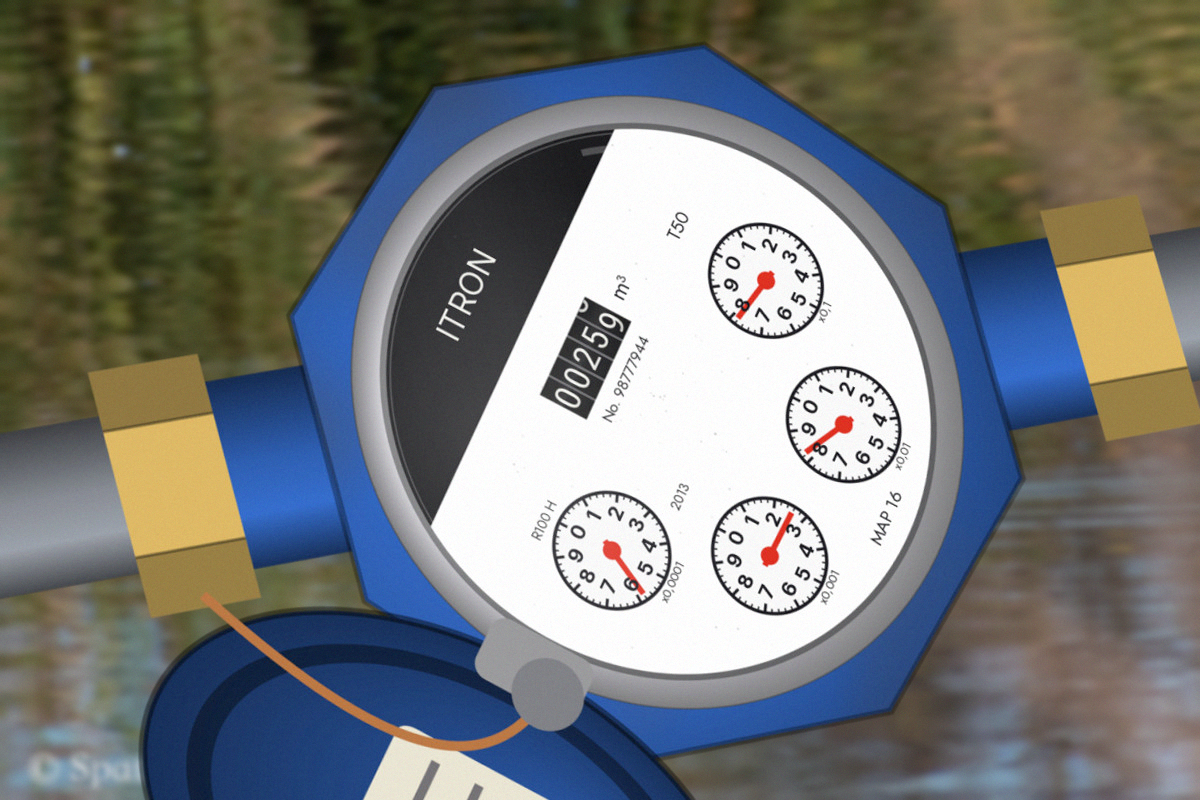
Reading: 258.7825 m³
